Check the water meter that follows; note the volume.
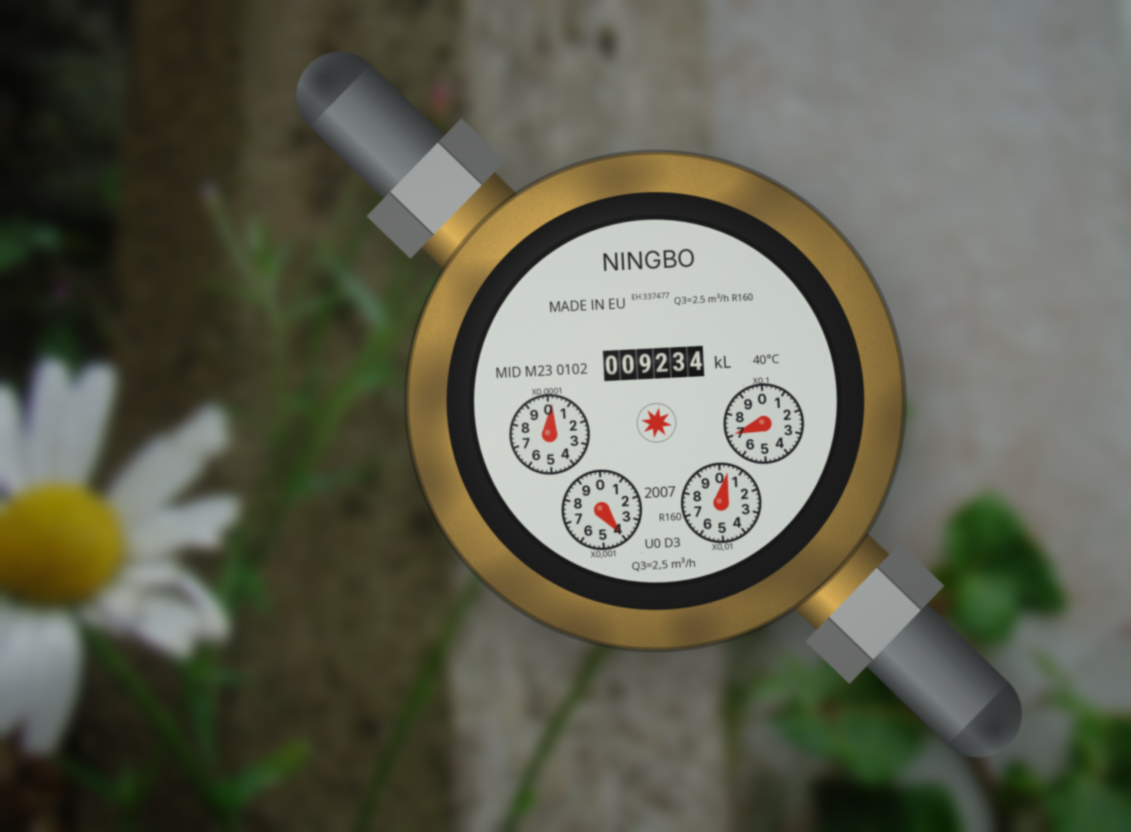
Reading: 9234.7040 kL
